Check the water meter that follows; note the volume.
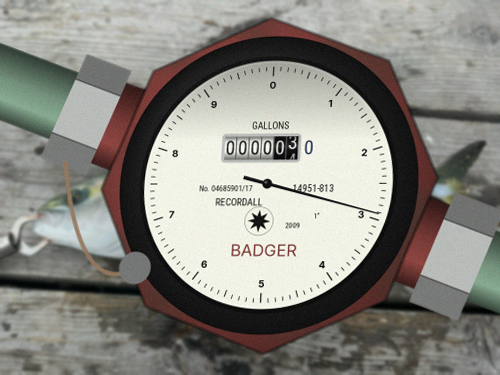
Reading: 32.9 gal
